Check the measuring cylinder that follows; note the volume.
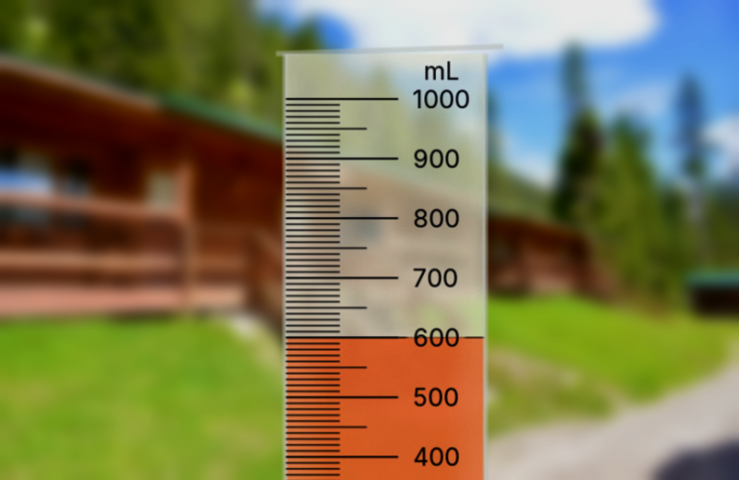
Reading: 600 mL
